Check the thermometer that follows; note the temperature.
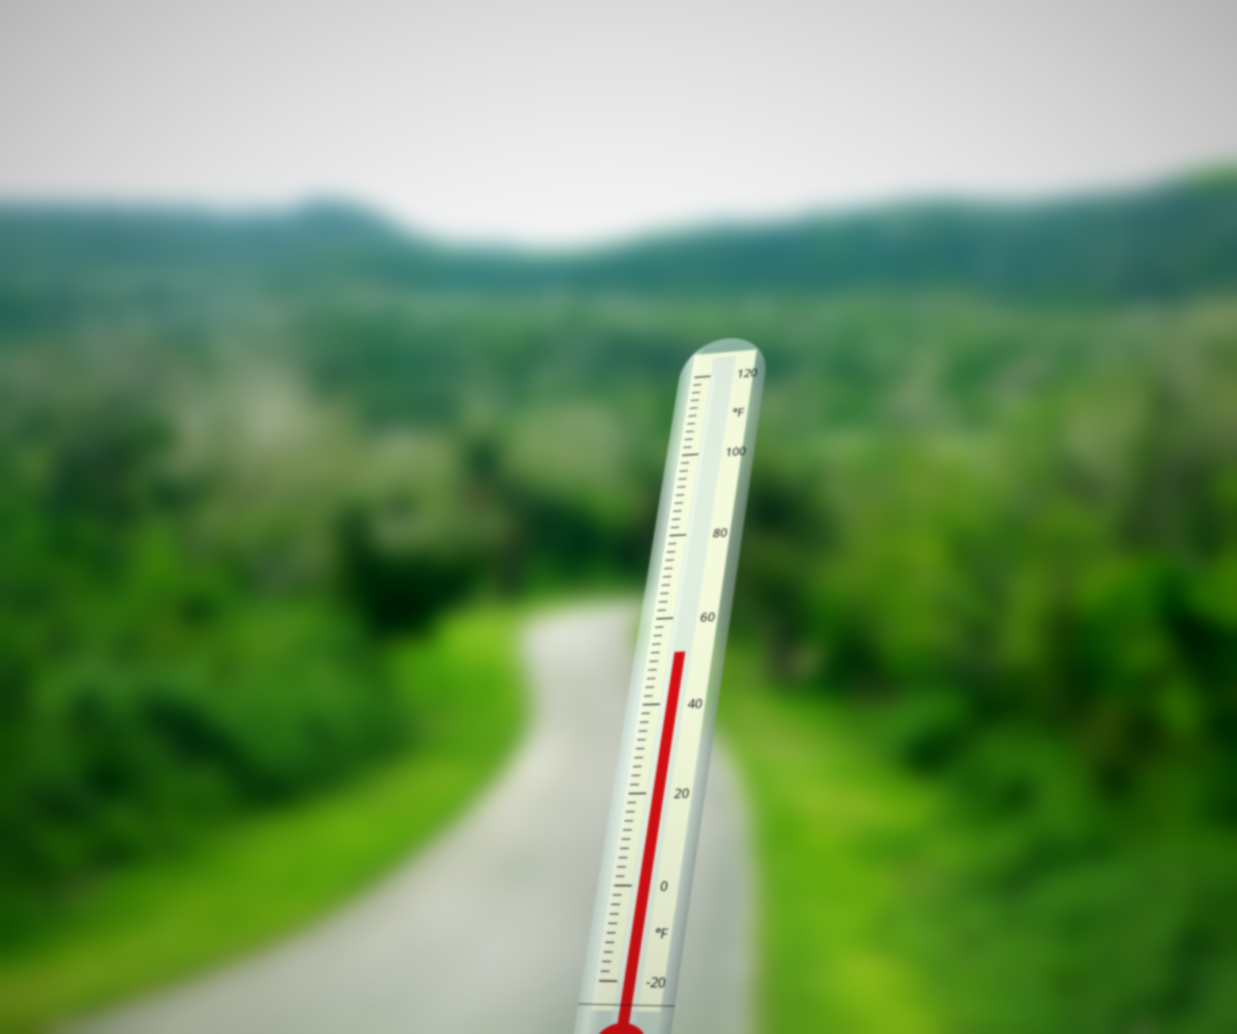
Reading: 52 °F
